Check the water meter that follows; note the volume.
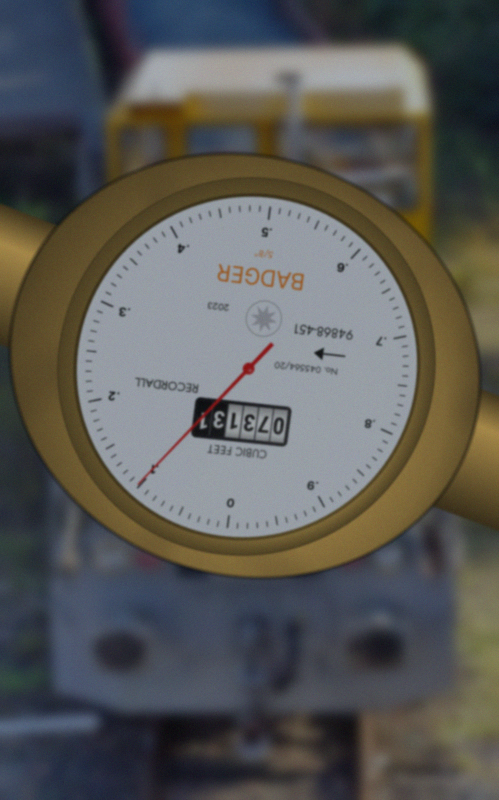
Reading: 73131.10 ft³
